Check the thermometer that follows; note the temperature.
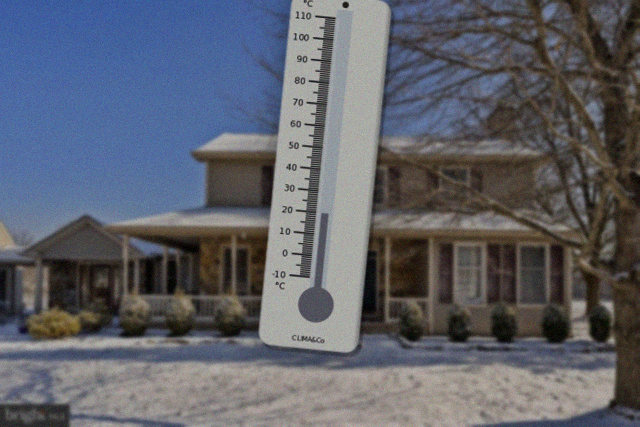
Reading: 20 °C
